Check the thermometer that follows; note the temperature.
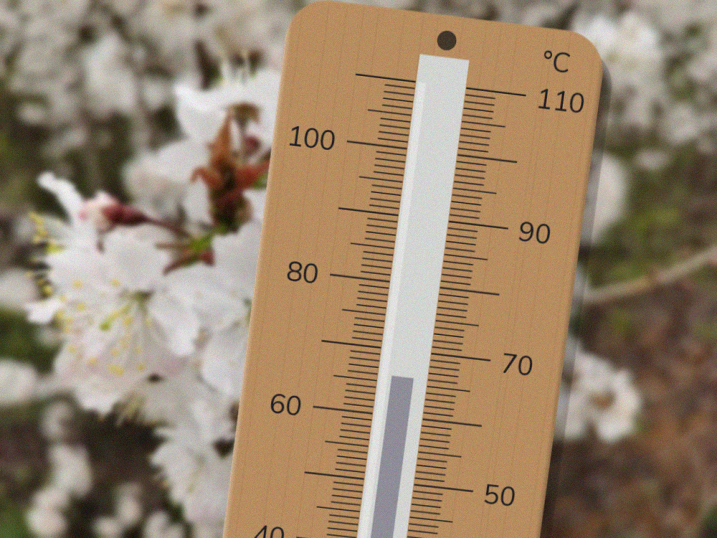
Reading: 66 °C
